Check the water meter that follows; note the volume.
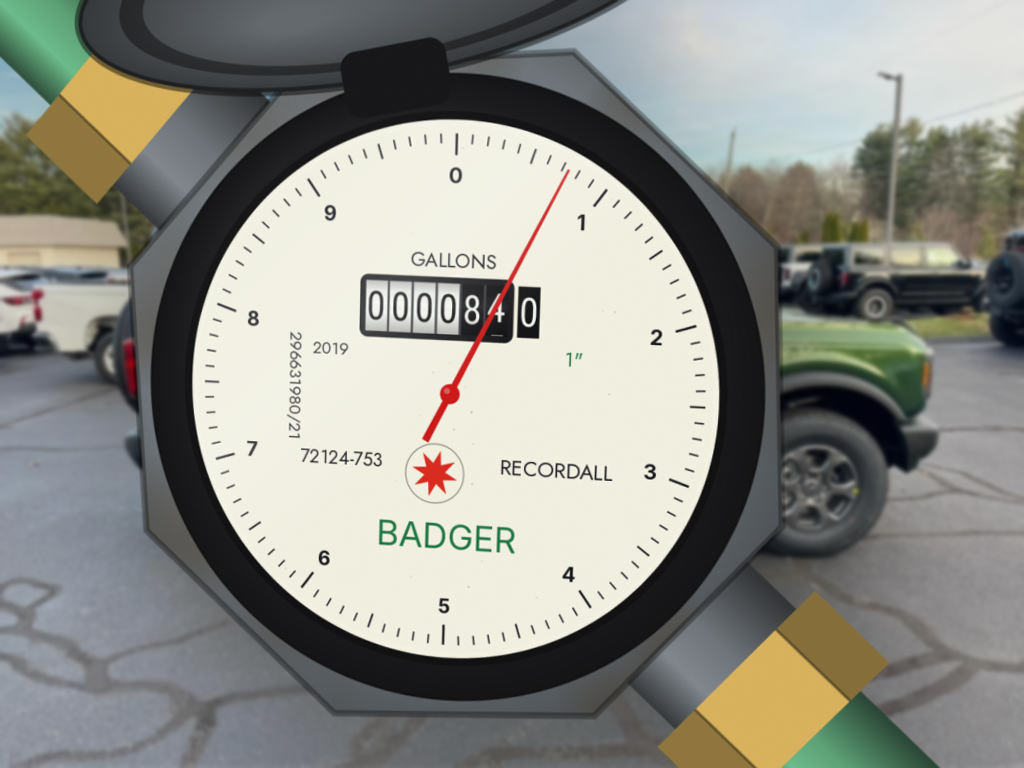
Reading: 840.7 gal
